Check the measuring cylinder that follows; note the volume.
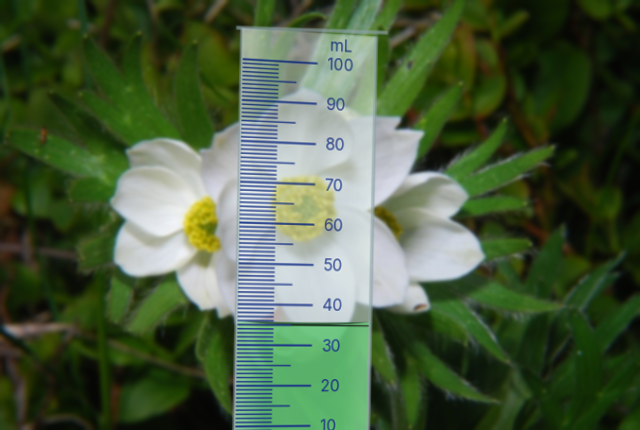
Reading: 35 mL
